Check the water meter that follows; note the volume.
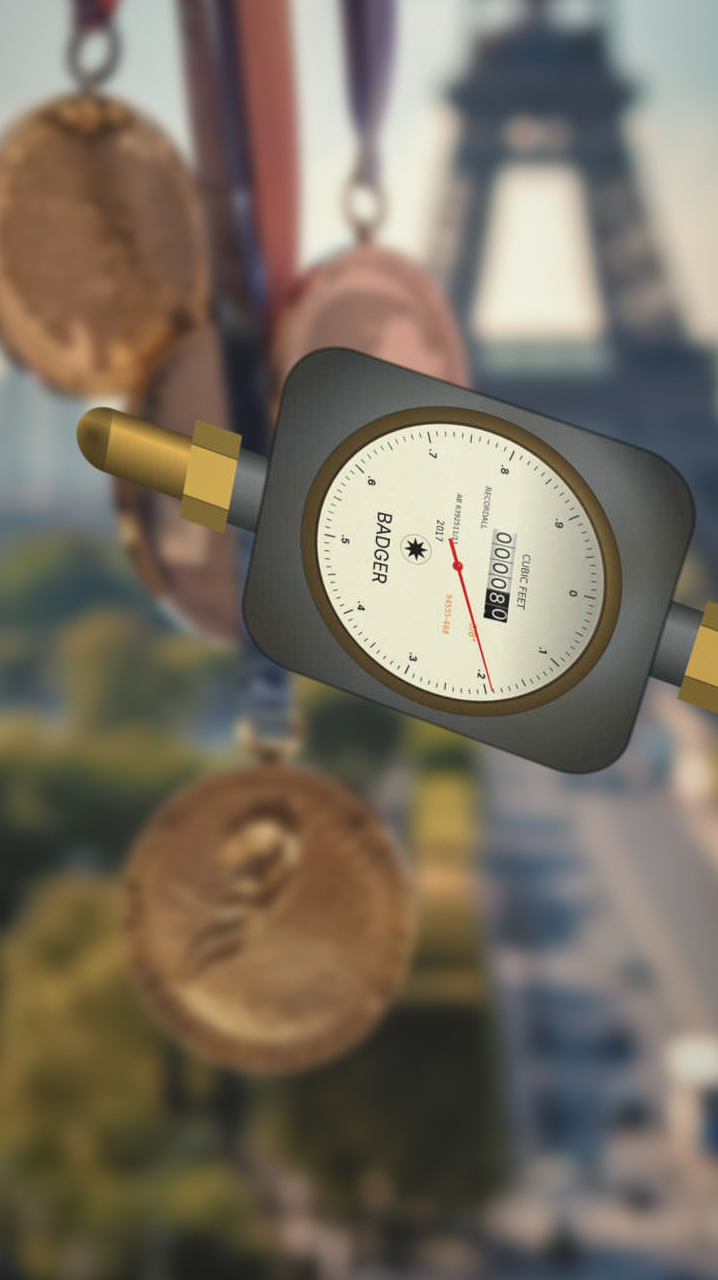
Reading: 80.19 ft³
